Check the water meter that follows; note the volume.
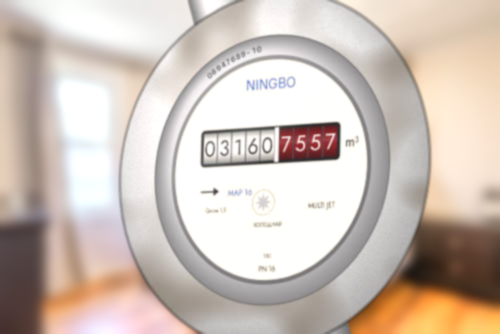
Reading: 3160.7557 m³
